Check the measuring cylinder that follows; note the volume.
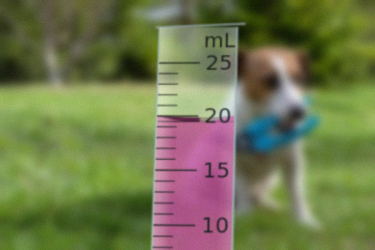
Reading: 19.5 mL
